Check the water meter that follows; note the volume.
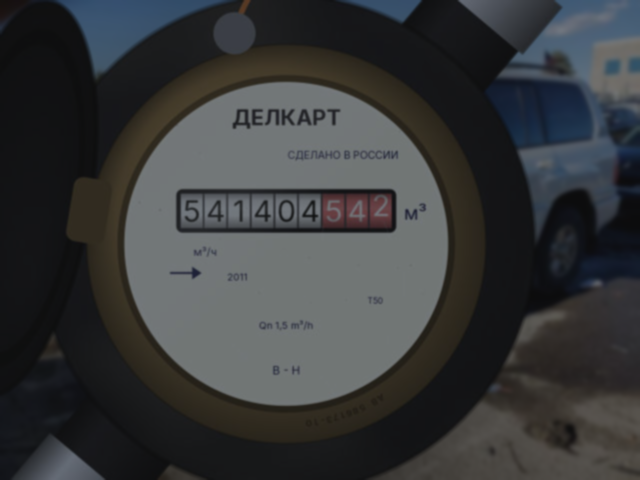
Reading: 541404.542 m³
